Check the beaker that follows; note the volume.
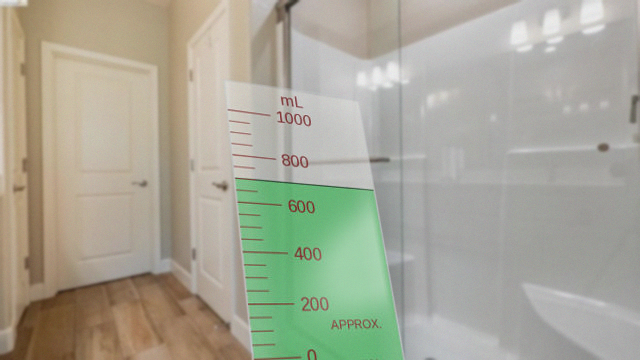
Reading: 700 mL
